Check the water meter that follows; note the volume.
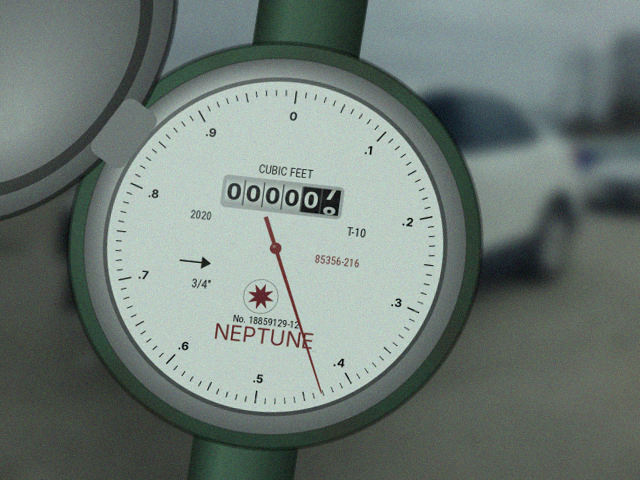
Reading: 7.43 ft³
